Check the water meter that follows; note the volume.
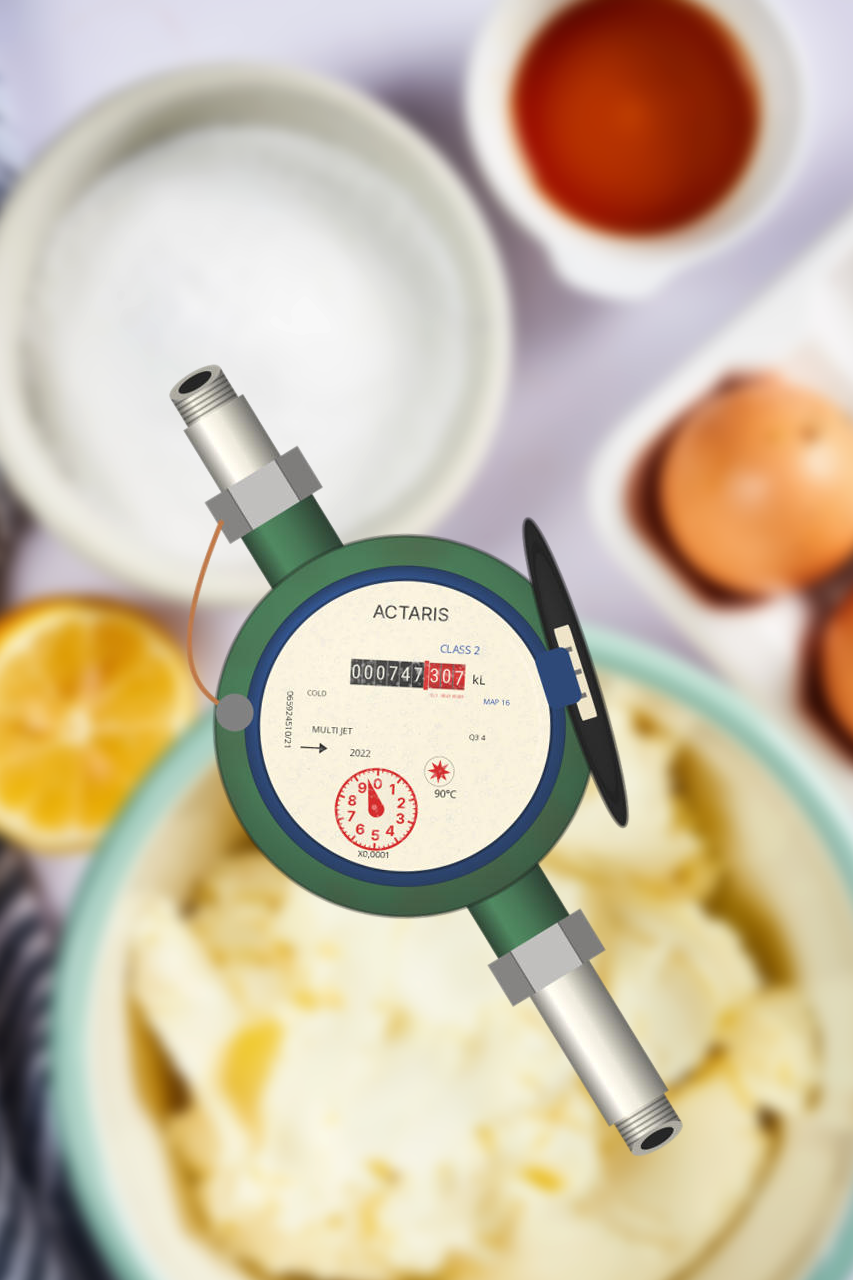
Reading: 747.3069 kL
